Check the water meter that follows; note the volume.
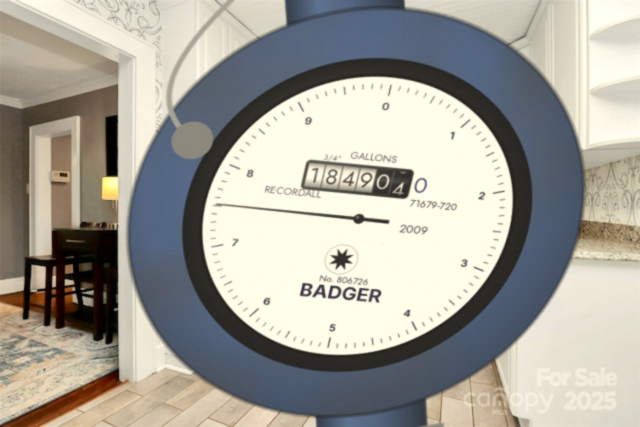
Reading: 1849037.5 gal
